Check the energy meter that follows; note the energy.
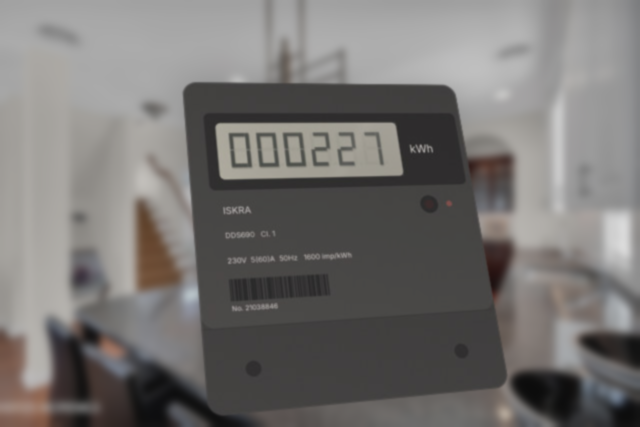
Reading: 227 kWh
